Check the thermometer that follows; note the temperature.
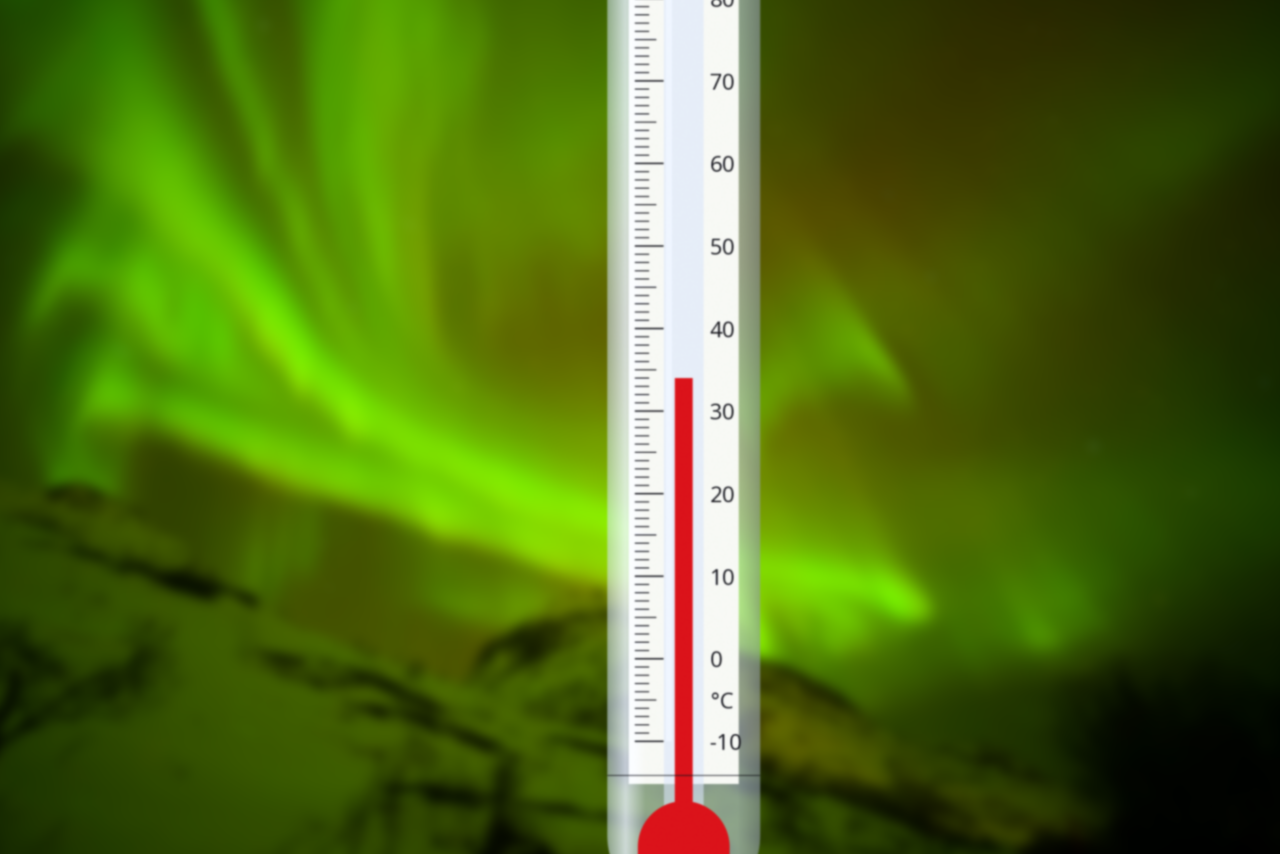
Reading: 34 °C
